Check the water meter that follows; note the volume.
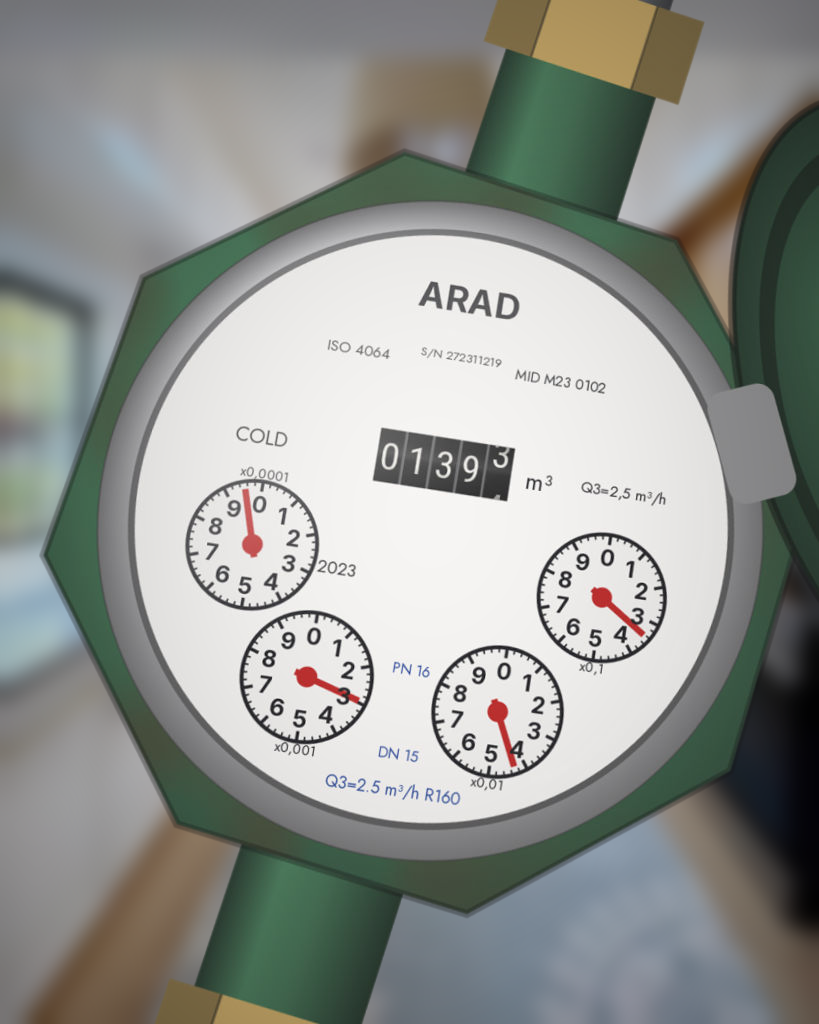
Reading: 1393.3429 m³
